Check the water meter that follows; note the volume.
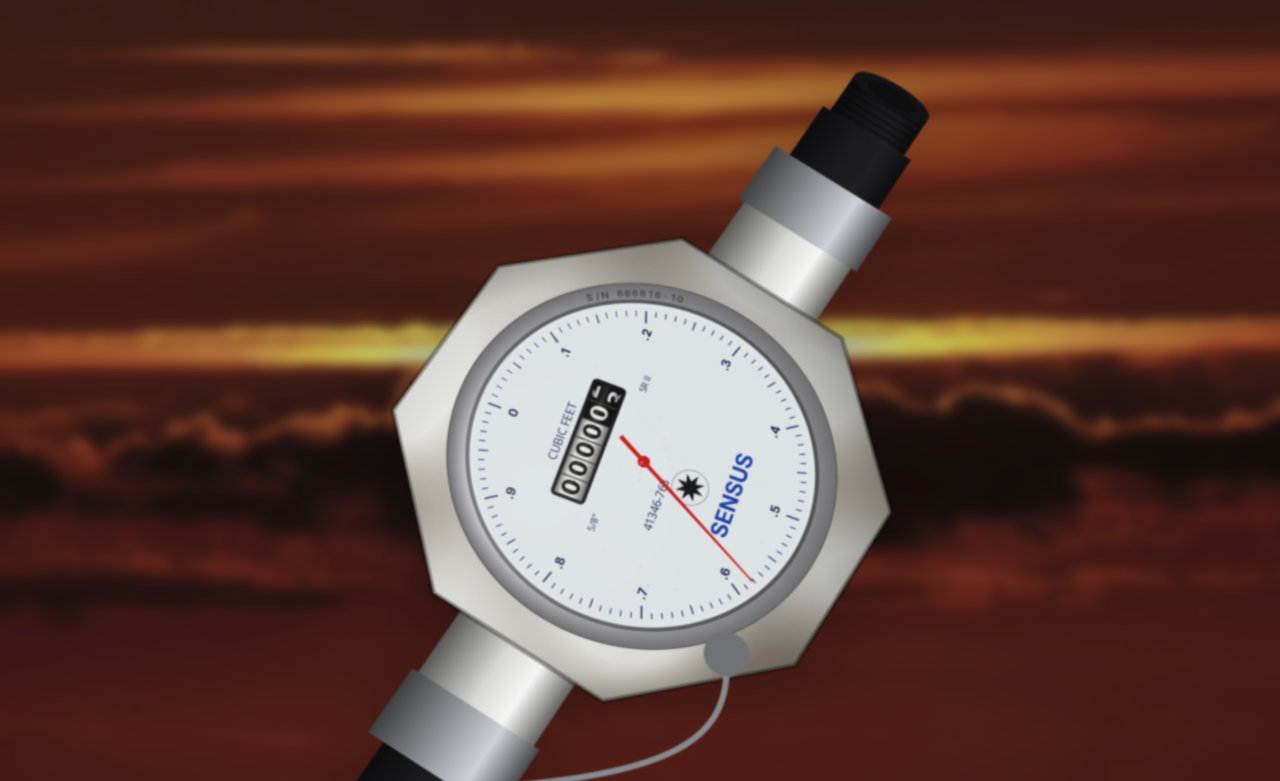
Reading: 2.58 ft³
